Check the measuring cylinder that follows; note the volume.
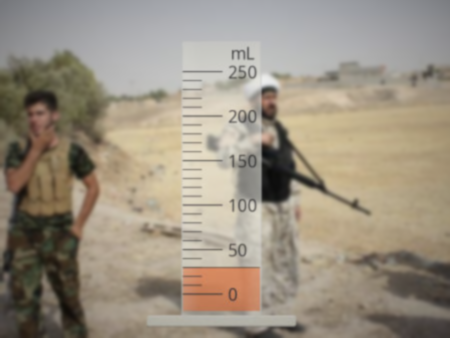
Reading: 30 mL
